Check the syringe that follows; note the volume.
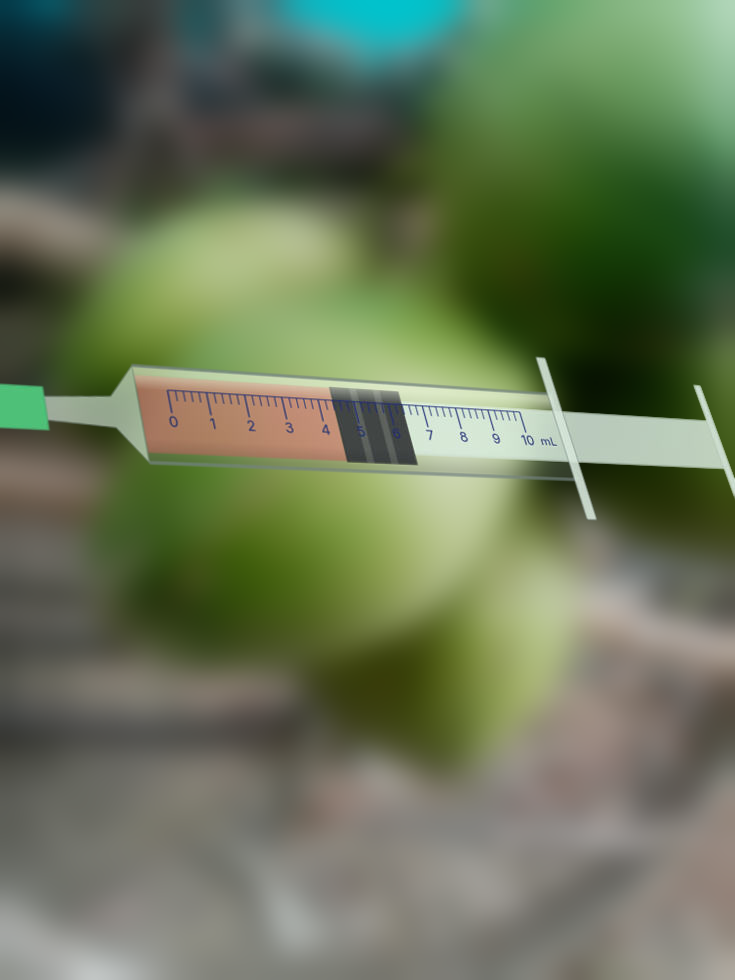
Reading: 4.4 mL
